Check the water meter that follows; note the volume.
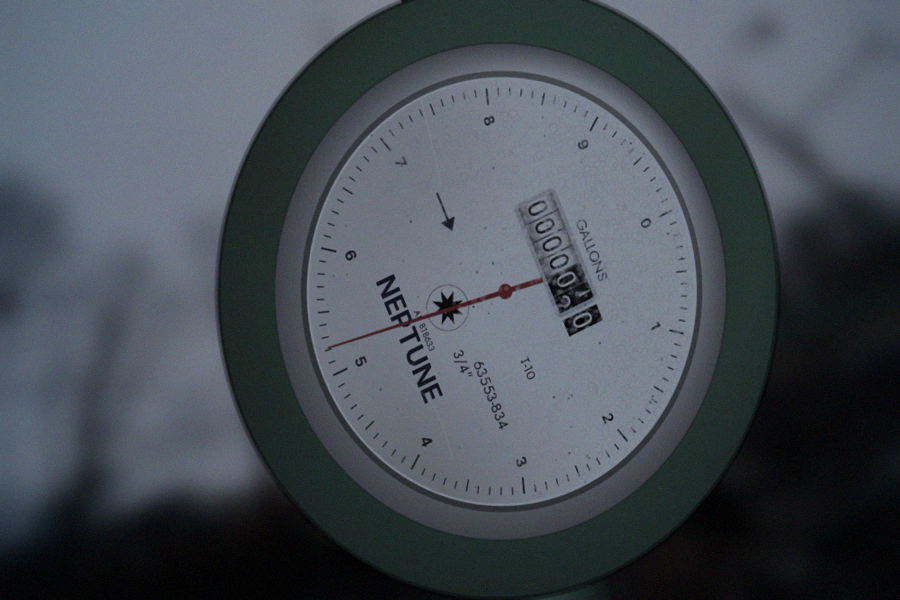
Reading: 15.2 gal
